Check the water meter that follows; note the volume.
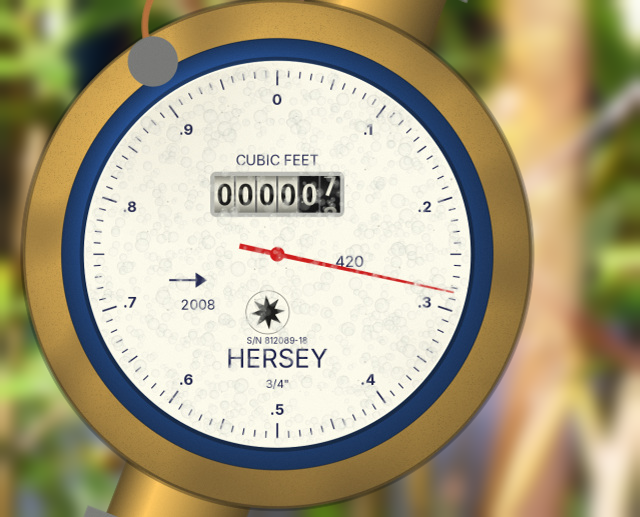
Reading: 7.28 ft³
